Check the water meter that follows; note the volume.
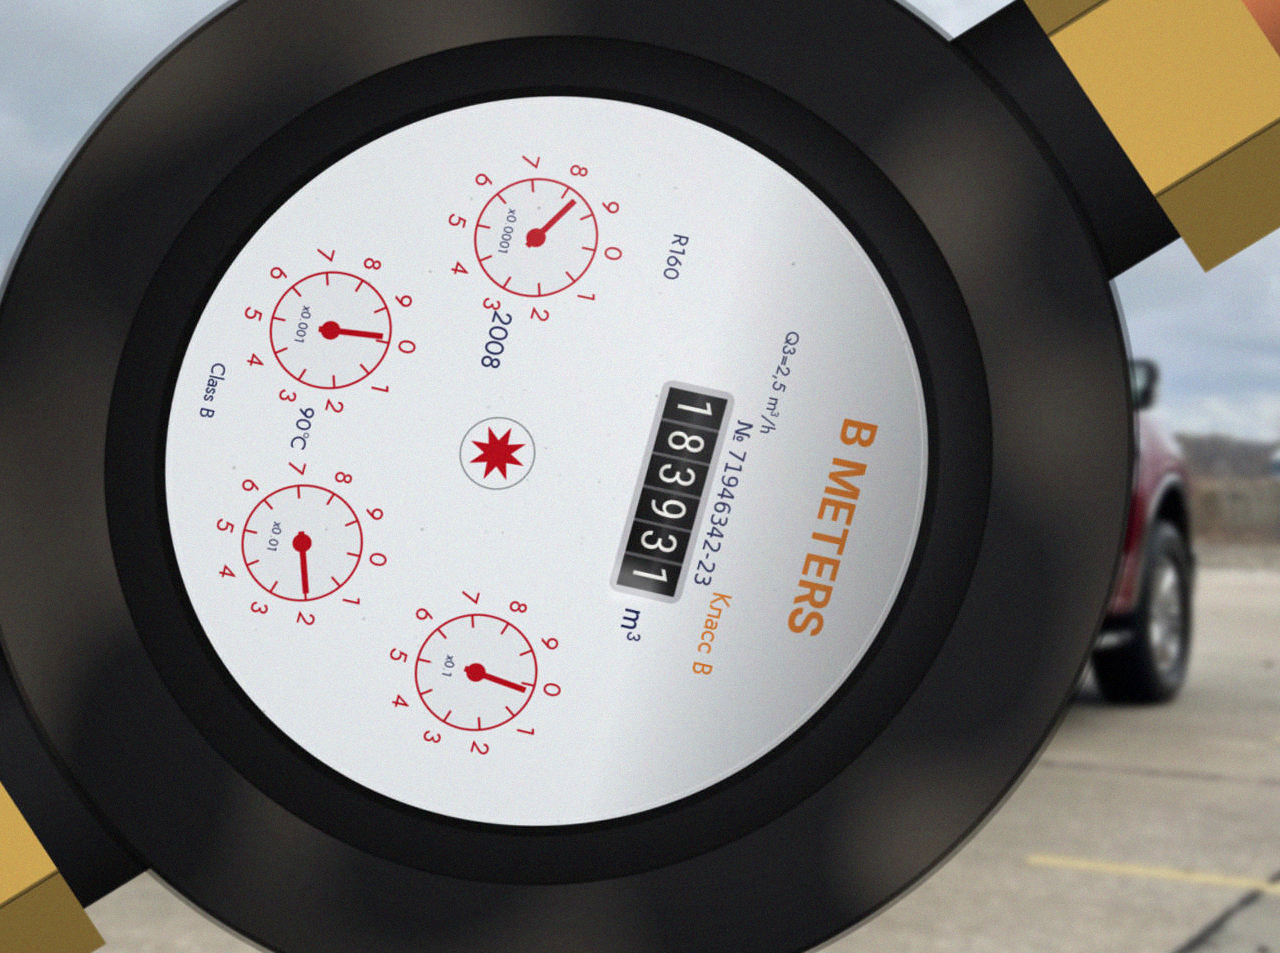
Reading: 183931.0198 m³
